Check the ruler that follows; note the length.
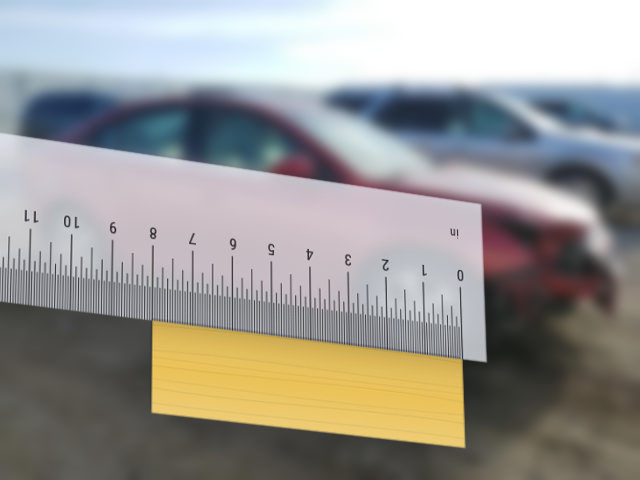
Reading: 8 in
